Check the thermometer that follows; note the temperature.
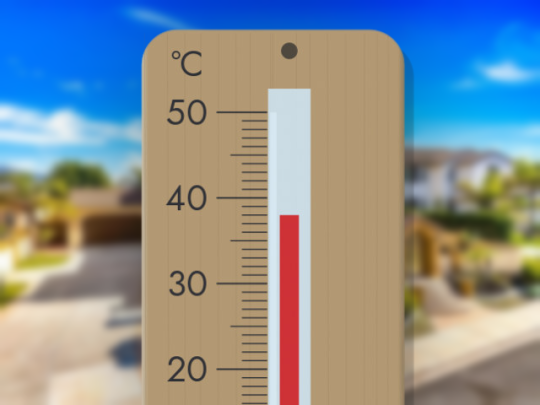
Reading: 38 °C
